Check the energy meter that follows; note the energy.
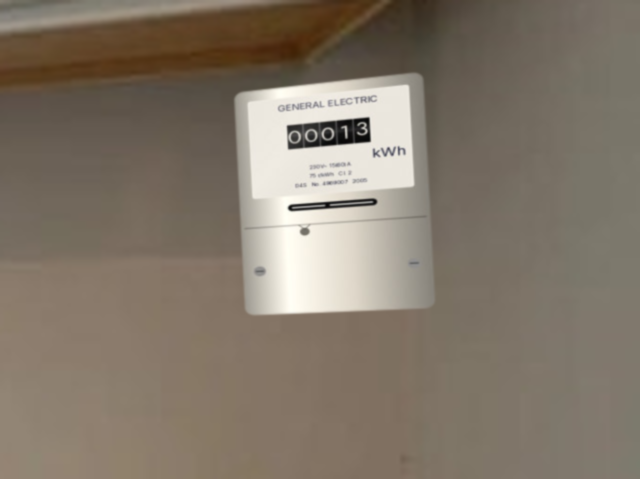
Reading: 13 kWh
